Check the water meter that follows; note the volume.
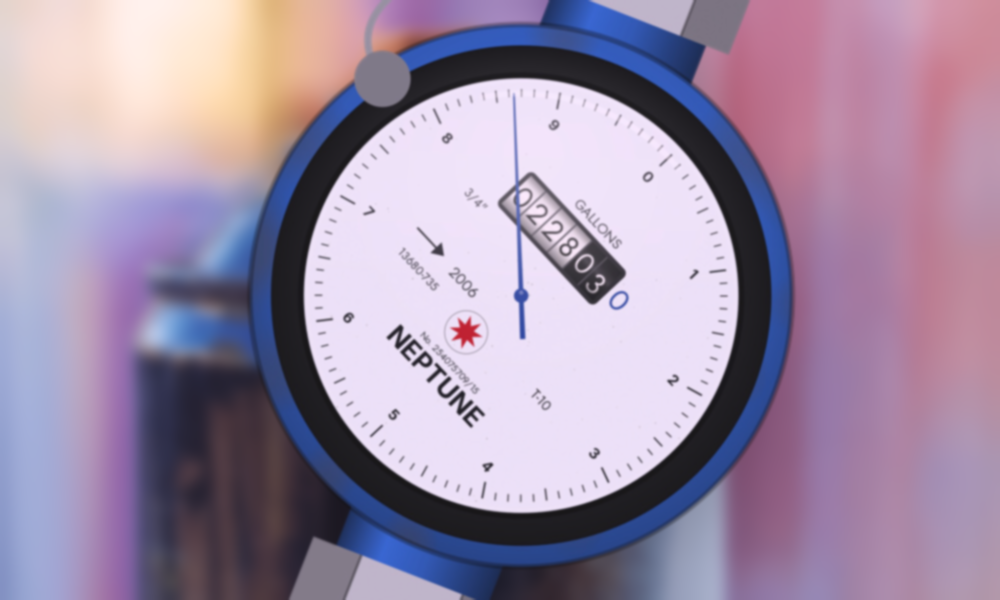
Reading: 228028.6 gal
